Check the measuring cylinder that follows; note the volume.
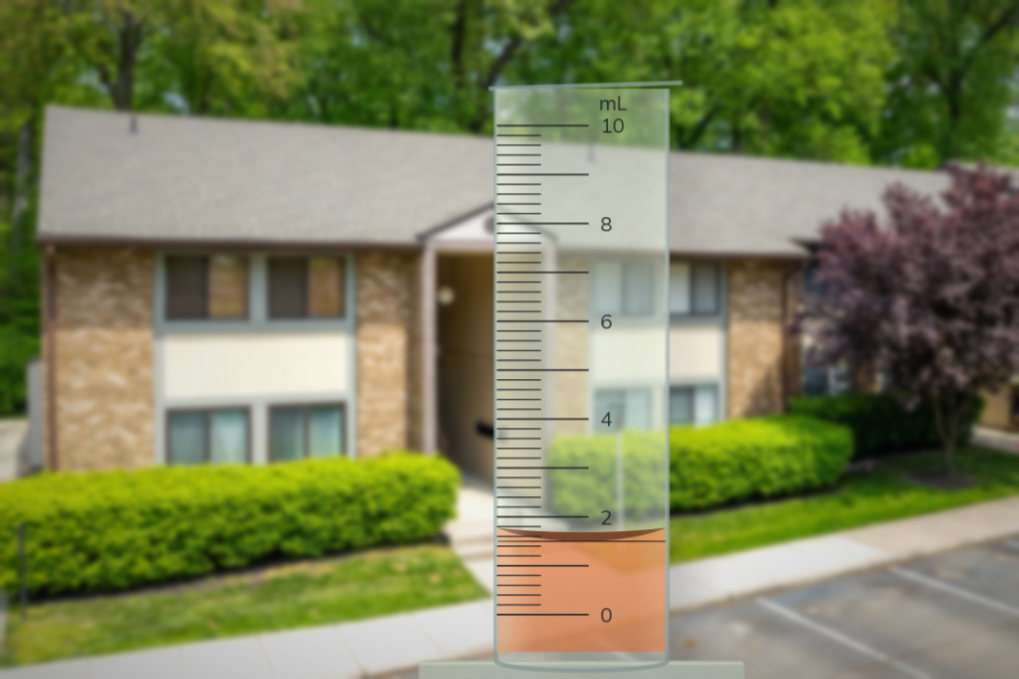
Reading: 1.5 mL
